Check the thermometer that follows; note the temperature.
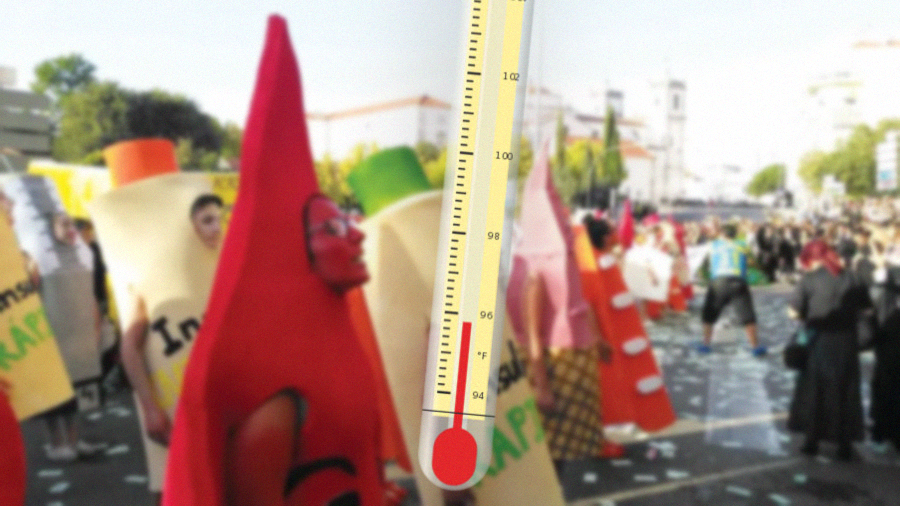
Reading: 95.8 °F
